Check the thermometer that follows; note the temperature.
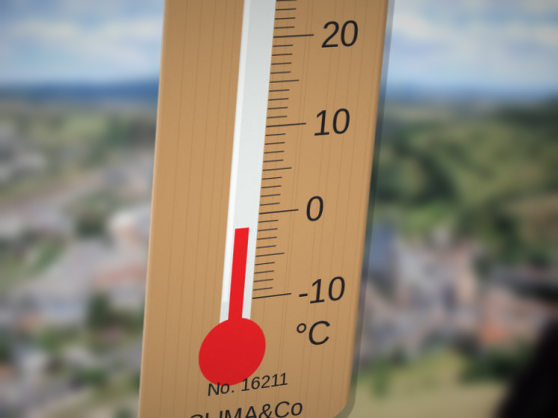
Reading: -1.5 °C
